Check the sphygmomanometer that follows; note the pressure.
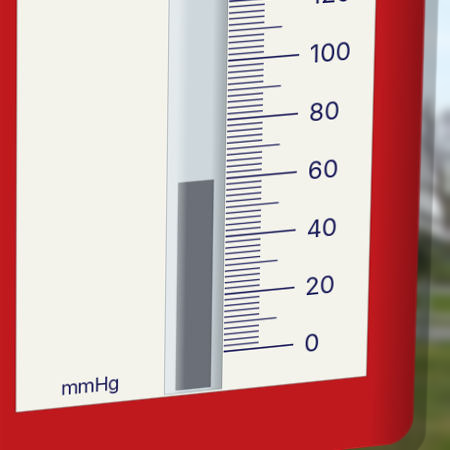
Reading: 60 mmHg
